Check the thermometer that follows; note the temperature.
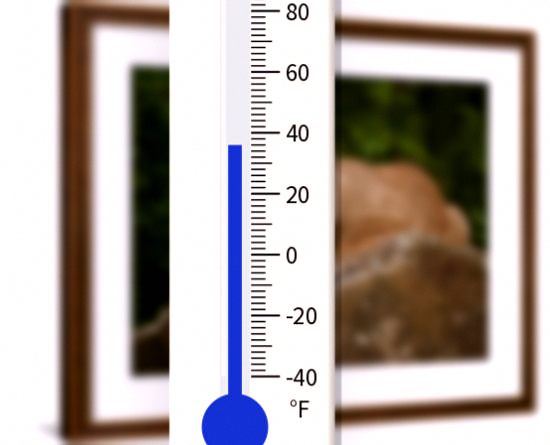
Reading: 36 °F
